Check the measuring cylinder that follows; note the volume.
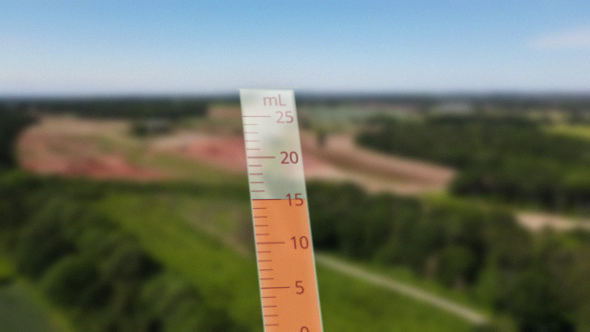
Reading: 15 mL
